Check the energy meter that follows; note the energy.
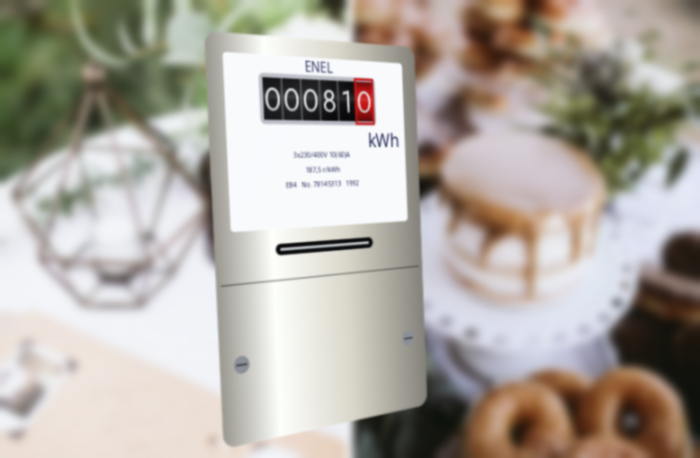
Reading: 81.0 kWh
